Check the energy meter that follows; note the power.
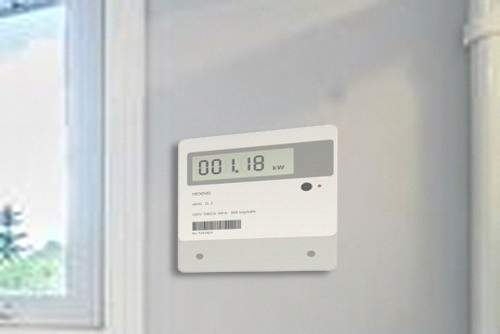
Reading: 1.18 kW
